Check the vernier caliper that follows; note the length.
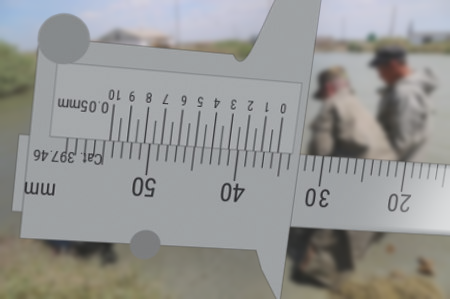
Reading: 35.4 mm
